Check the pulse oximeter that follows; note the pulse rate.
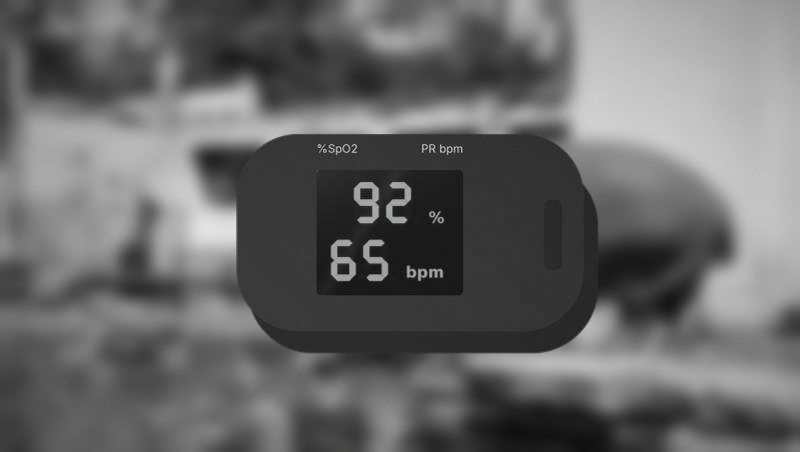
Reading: 65 bpm
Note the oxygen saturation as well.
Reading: 92 %
